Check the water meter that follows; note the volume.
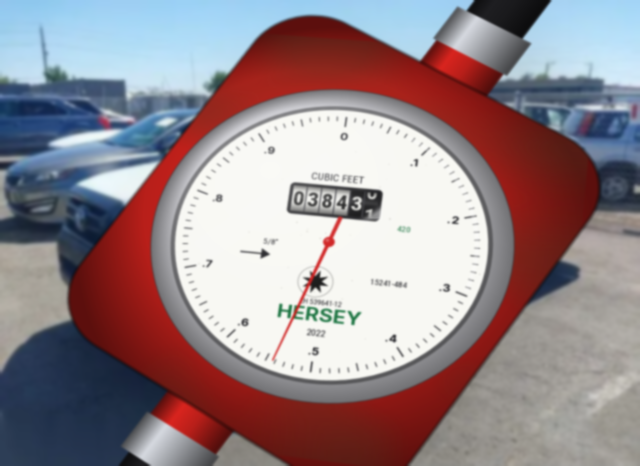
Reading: 38430.54 ft³
